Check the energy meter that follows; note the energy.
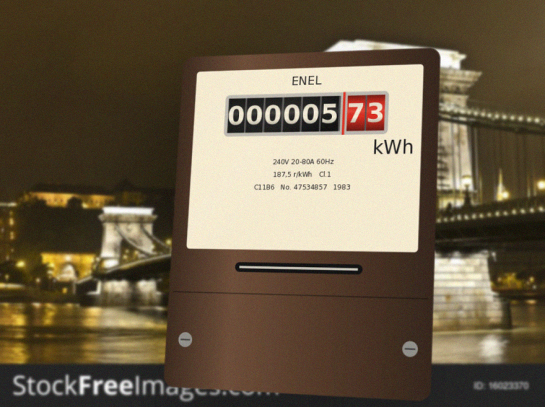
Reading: 5.73 kWh
